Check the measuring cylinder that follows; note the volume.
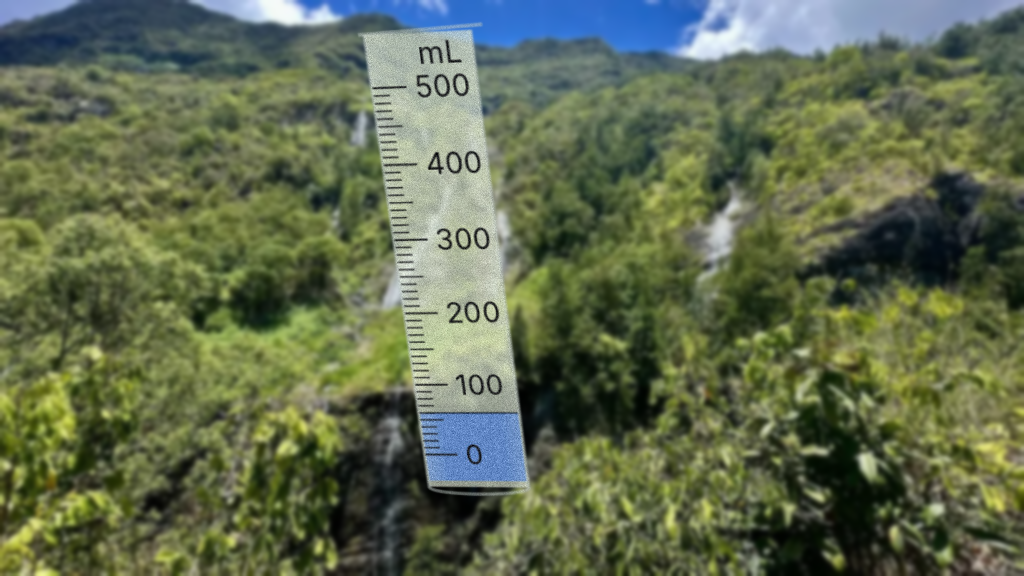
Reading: 60 mL
